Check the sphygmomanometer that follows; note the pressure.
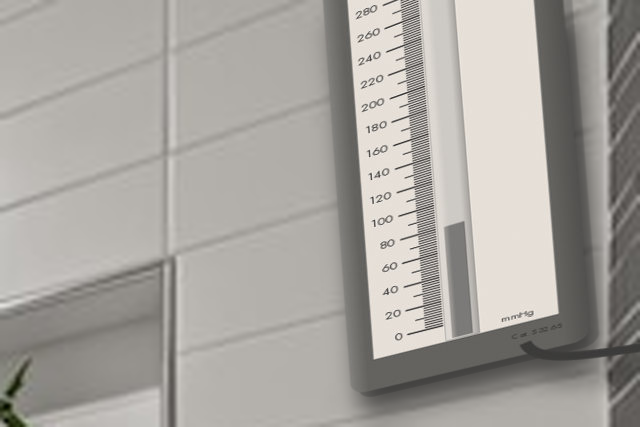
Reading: 80 mmHg
